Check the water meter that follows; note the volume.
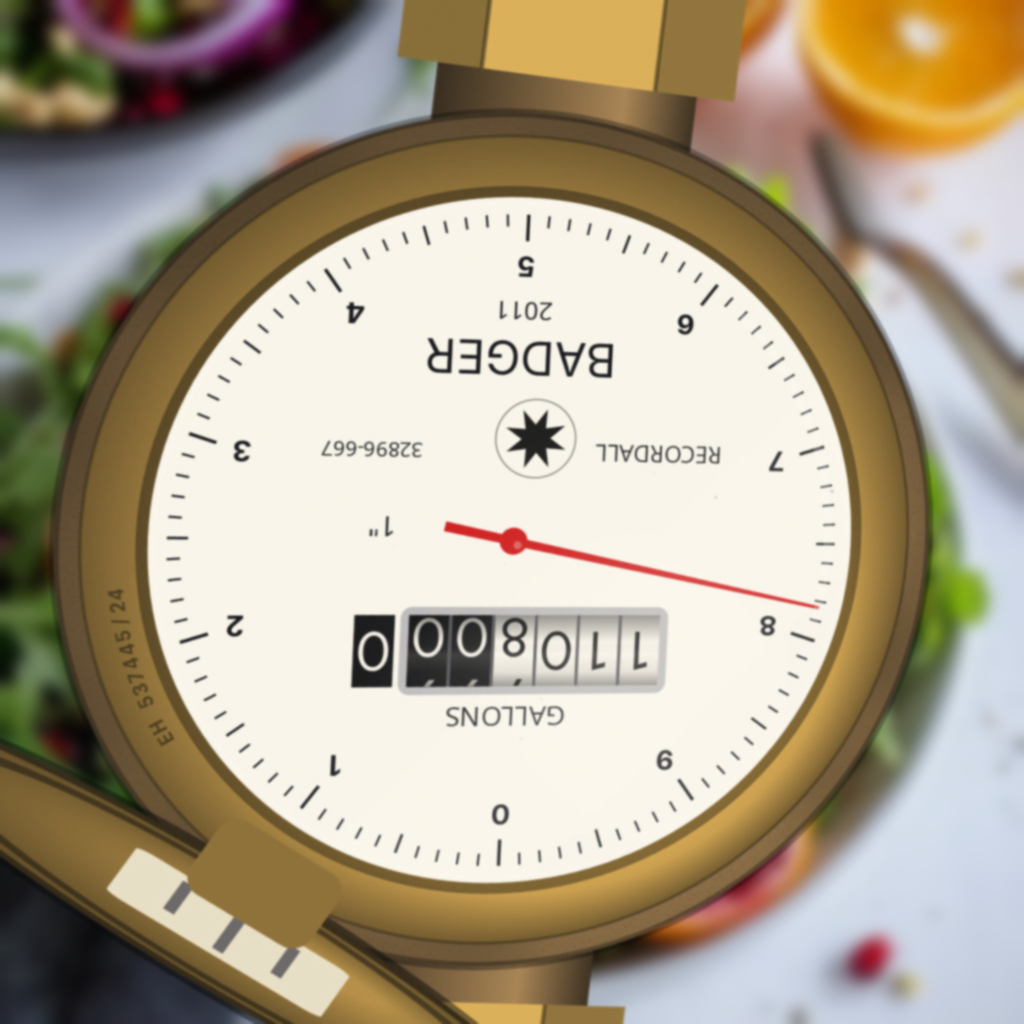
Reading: 1107997.8 gal
